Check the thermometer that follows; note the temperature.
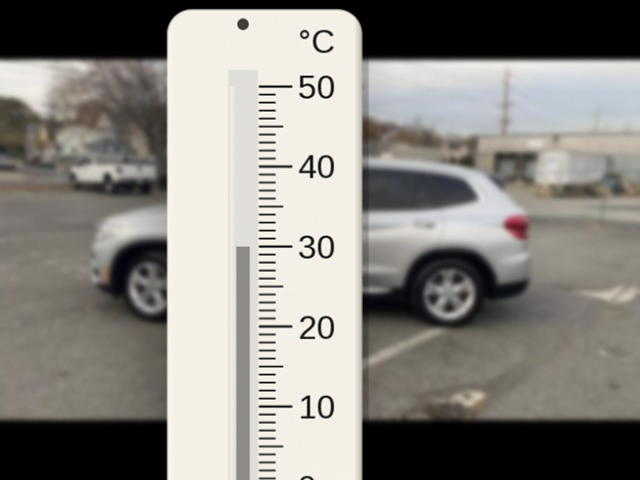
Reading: 30 °C
